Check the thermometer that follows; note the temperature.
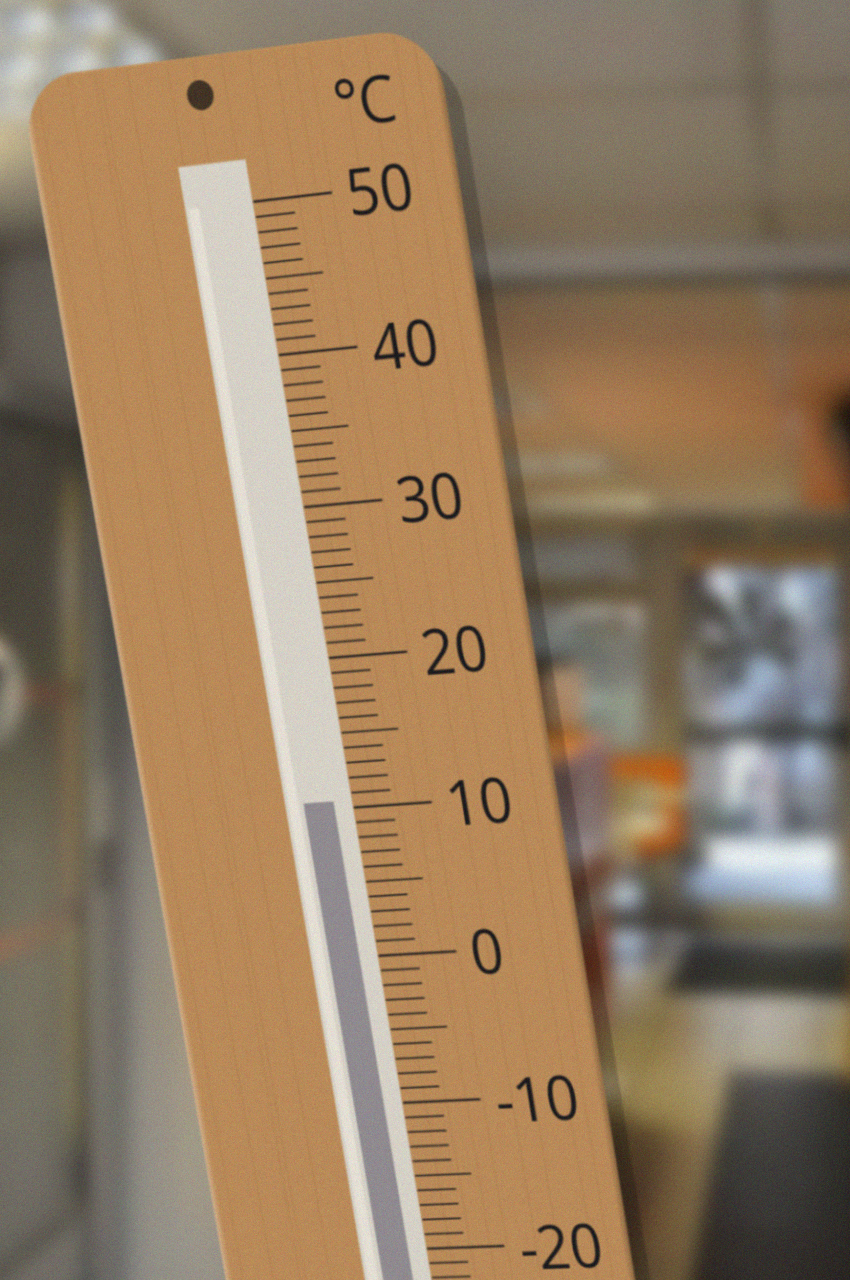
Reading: 10.5 °C
